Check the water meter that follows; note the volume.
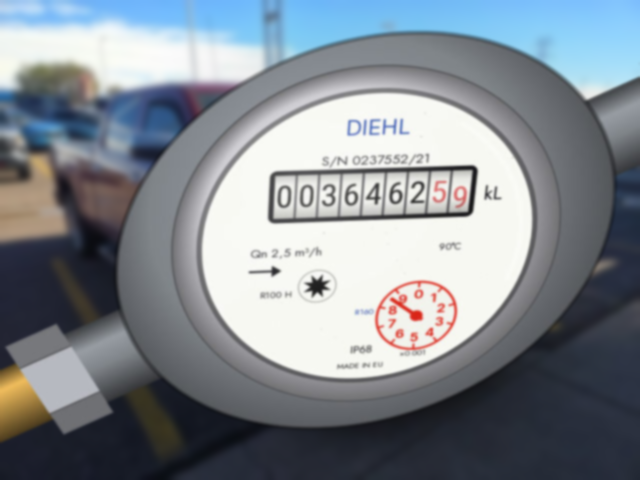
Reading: 36462.588 kL
